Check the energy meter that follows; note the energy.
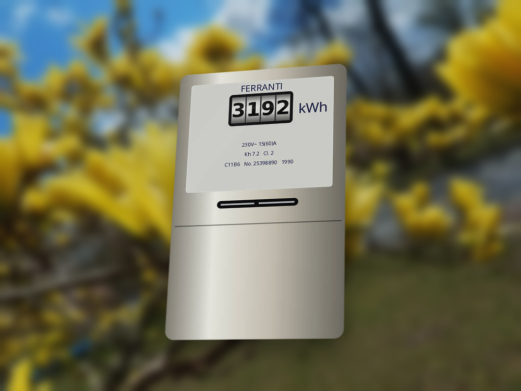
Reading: 3192 kWh
